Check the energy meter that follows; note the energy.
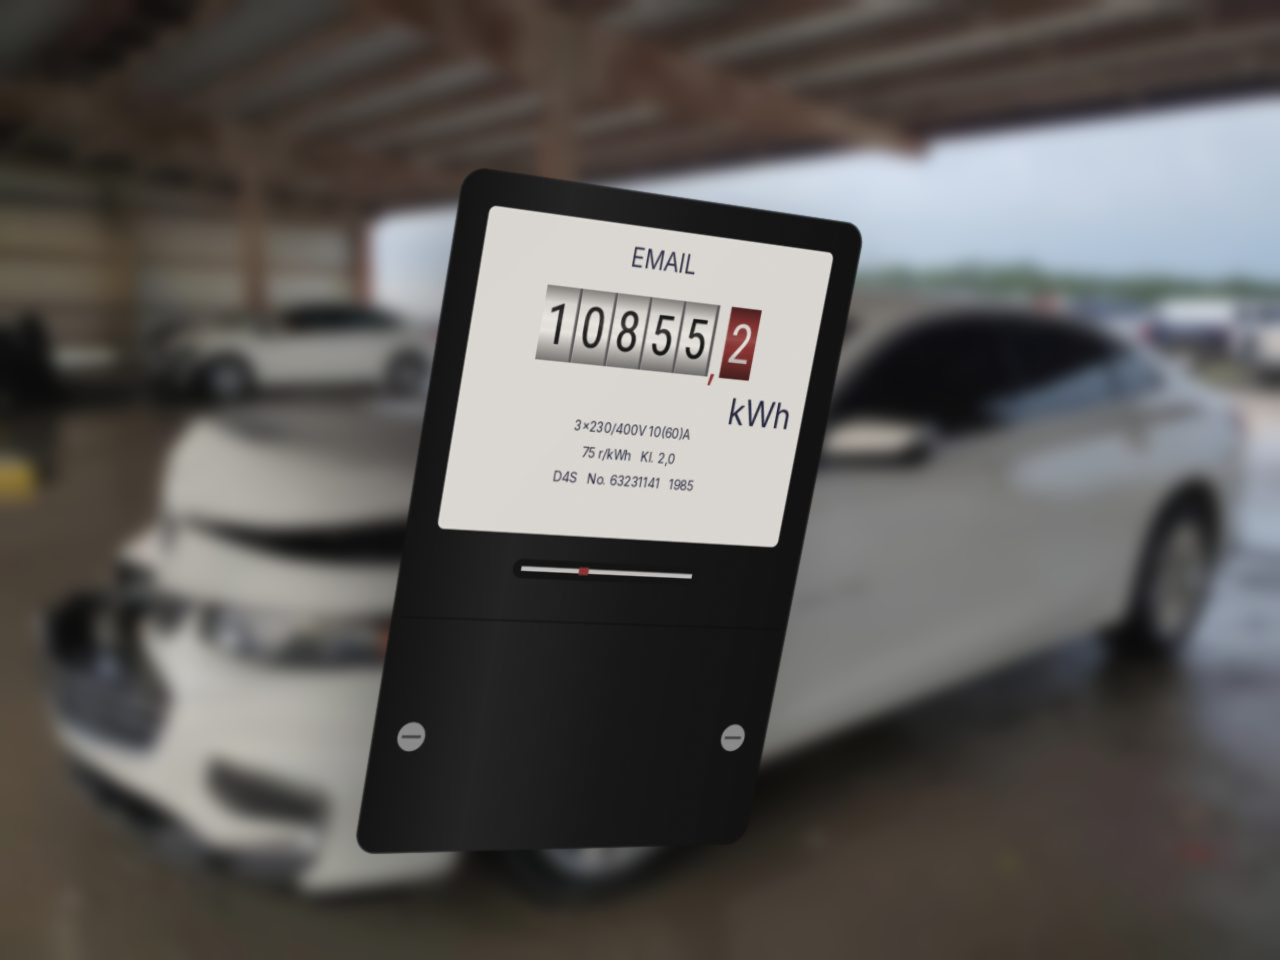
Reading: 10855.2 kWh
